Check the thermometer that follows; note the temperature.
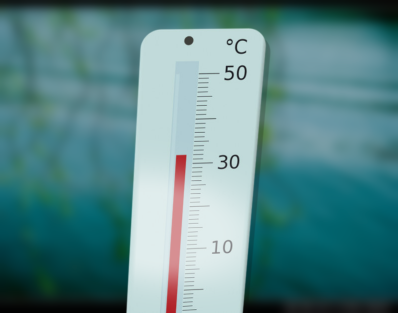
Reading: 32 °C
